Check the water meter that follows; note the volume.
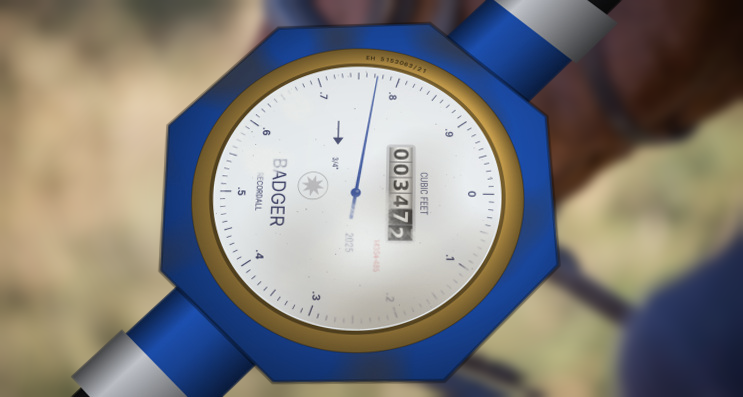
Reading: 3471.77 ft³
